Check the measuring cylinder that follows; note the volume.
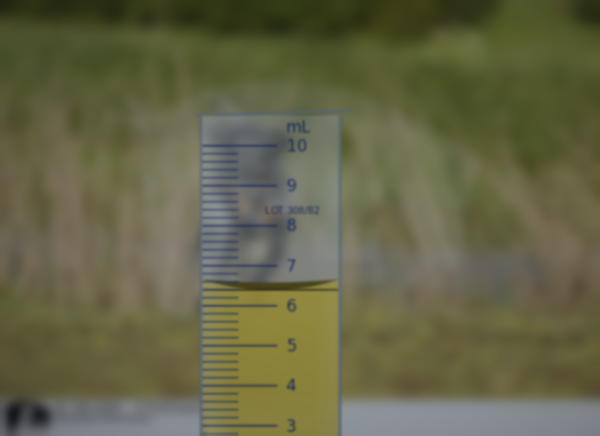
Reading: 6.4 mL
